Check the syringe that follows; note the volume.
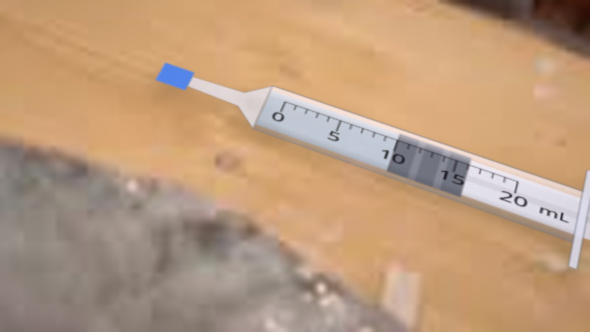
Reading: 10 mL
